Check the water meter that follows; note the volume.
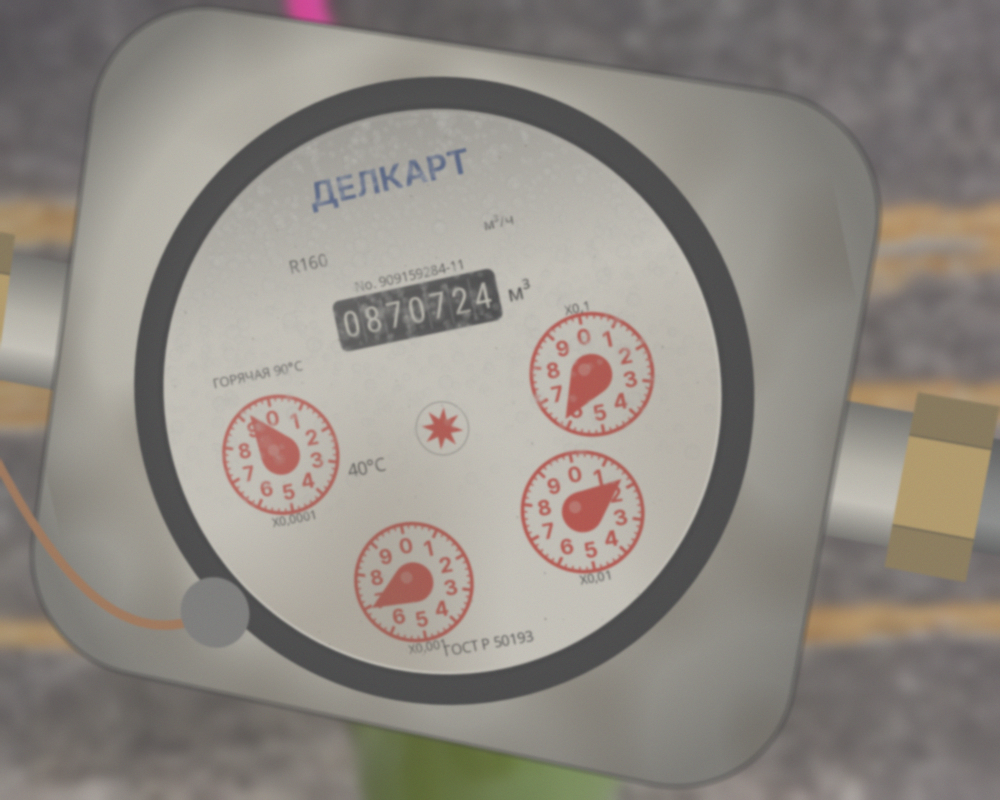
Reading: 870724.6169 m³
